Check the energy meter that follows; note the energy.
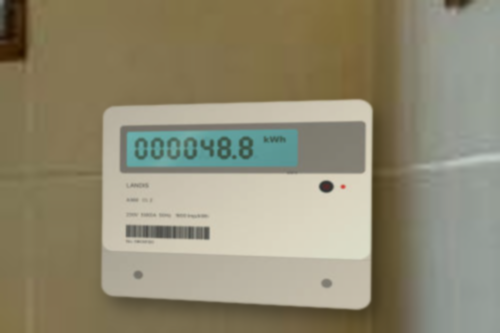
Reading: 48.8 kWh
